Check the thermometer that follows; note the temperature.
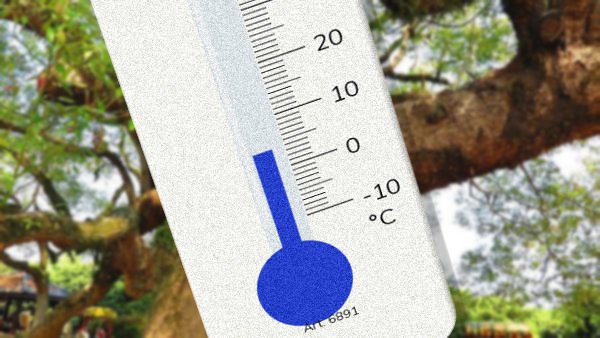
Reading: 4 °C
